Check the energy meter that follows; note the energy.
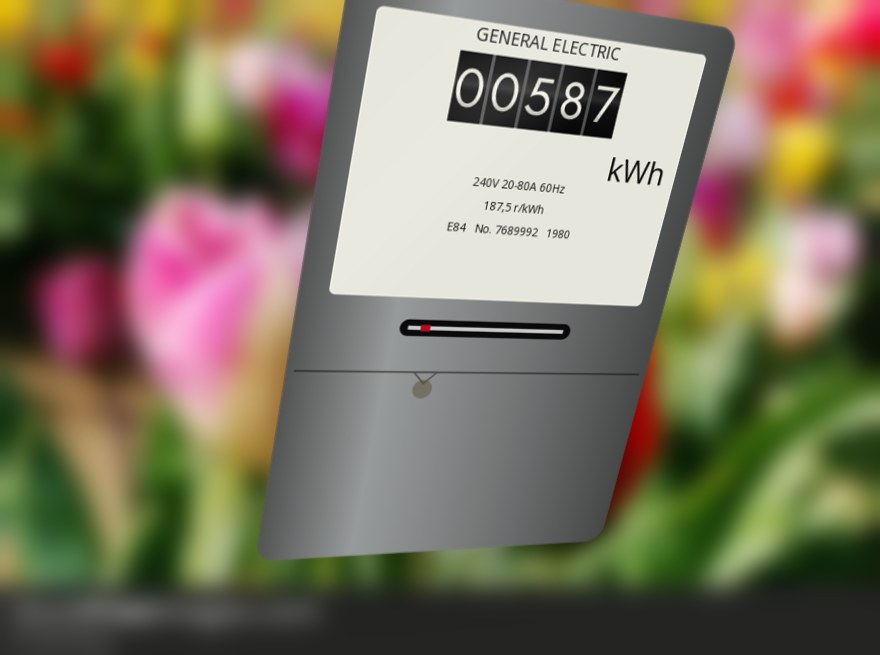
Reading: 587 kWh
